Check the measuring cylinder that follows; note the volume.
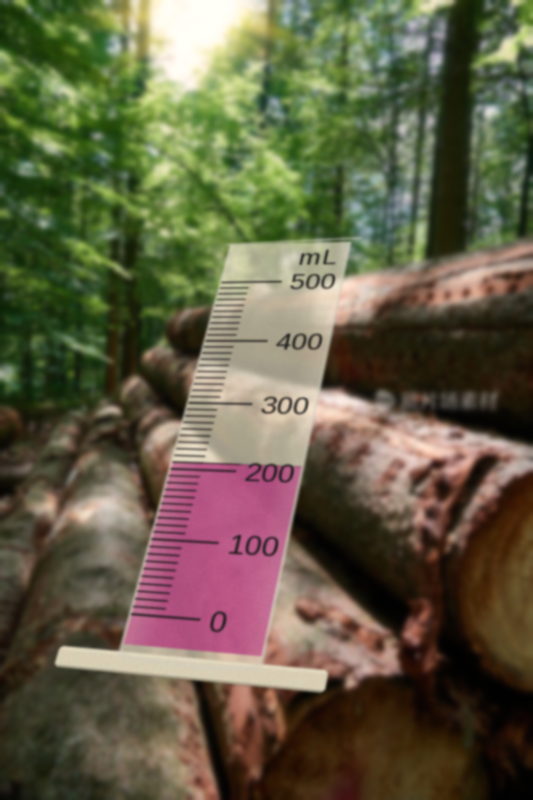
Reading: 210 mL
